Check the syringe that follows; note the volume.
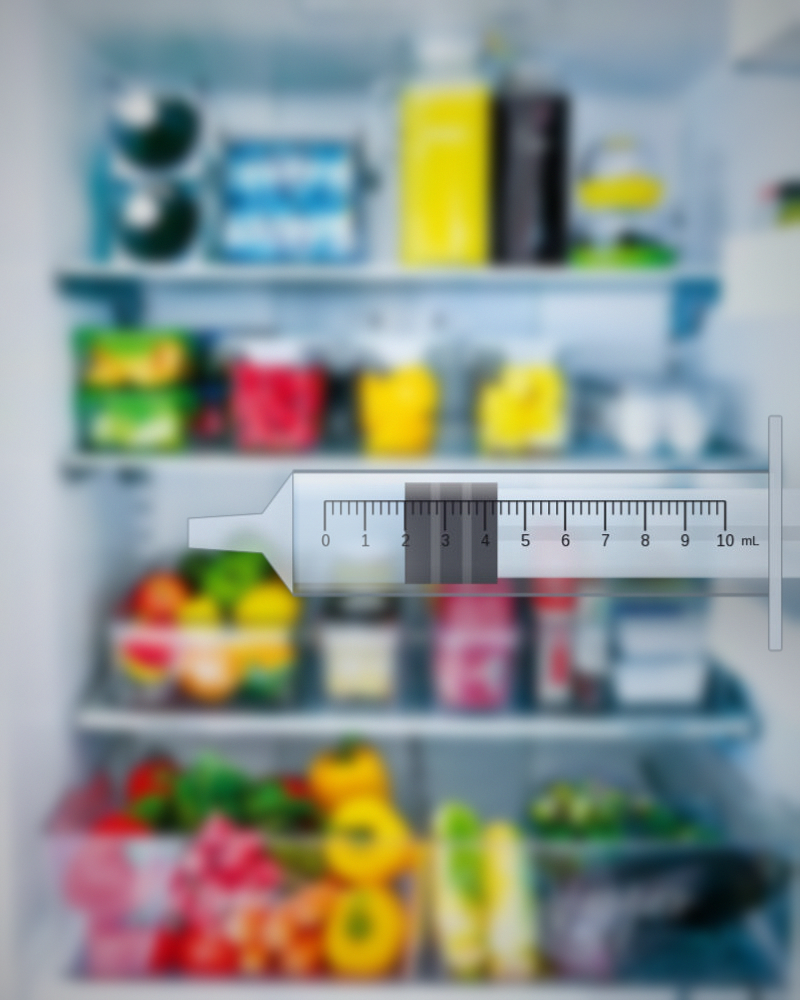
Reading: 2 mL
